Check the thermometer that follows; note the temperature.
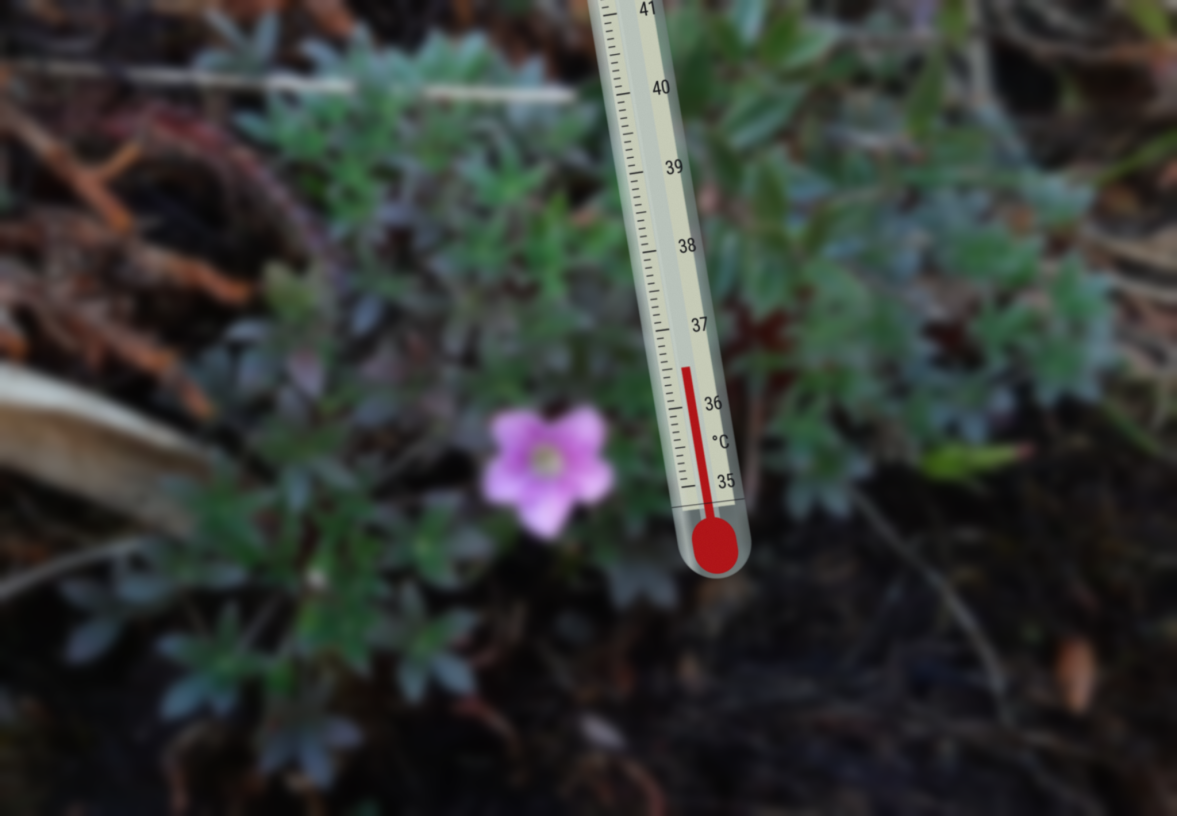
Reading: 36.5 °C
